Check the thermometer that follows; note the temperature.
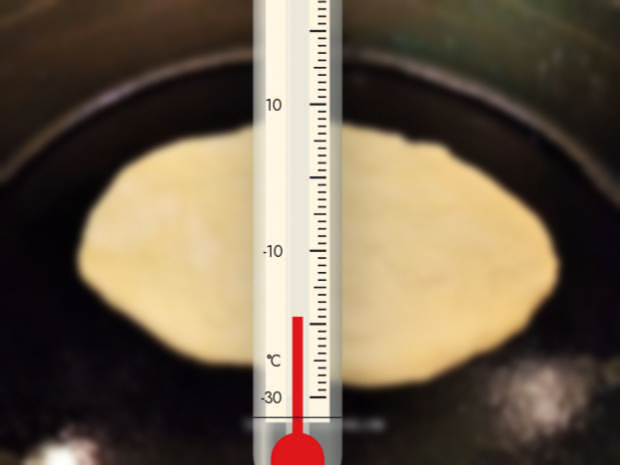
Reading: -19 °C
